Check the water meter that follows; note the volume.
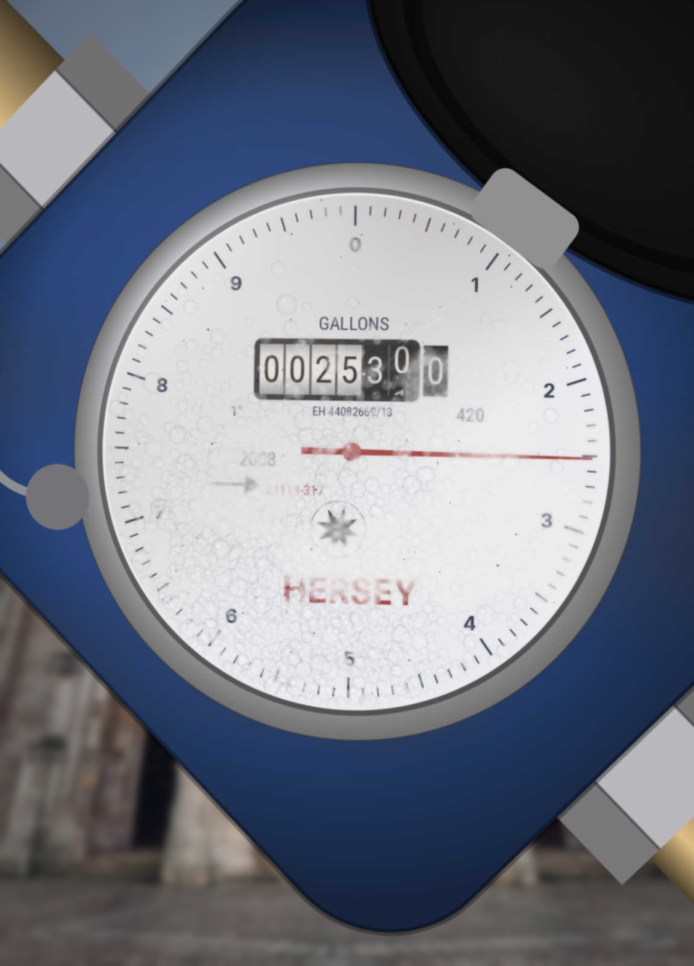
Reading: 25302.5 gal
